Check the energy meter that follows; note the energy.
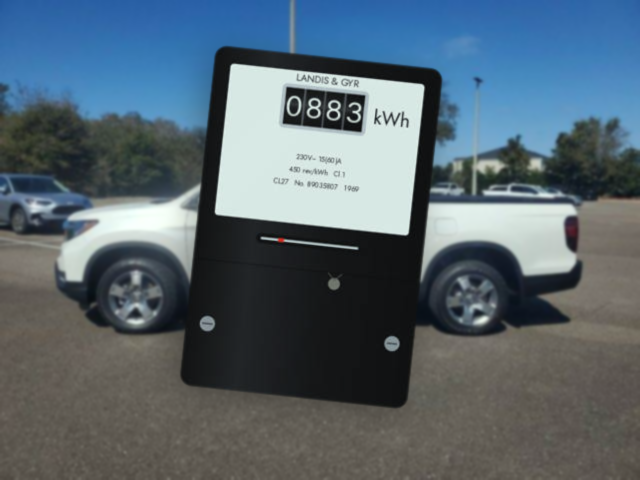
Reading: 883 kWh
